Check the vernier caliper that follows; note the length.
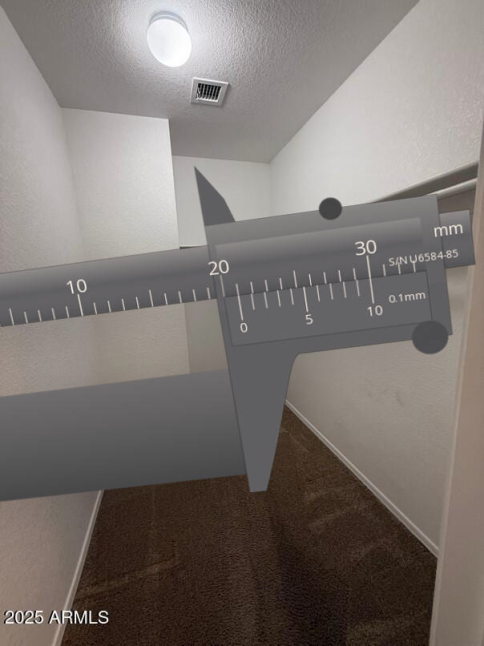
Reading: 21.0 mm
